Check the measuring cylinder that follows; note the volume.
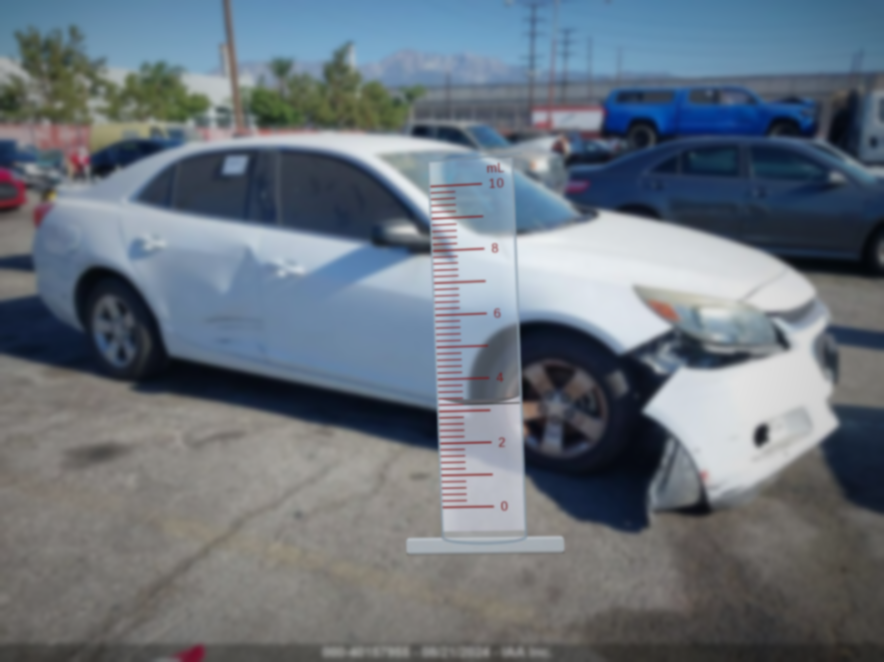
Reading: 3.2 mL
